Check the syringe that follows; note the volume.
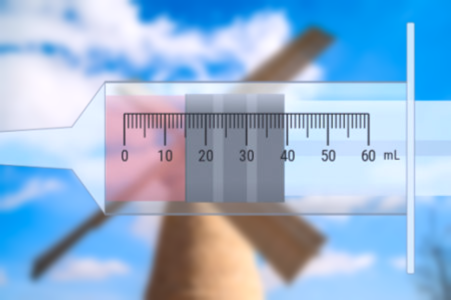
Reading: 15 mL
